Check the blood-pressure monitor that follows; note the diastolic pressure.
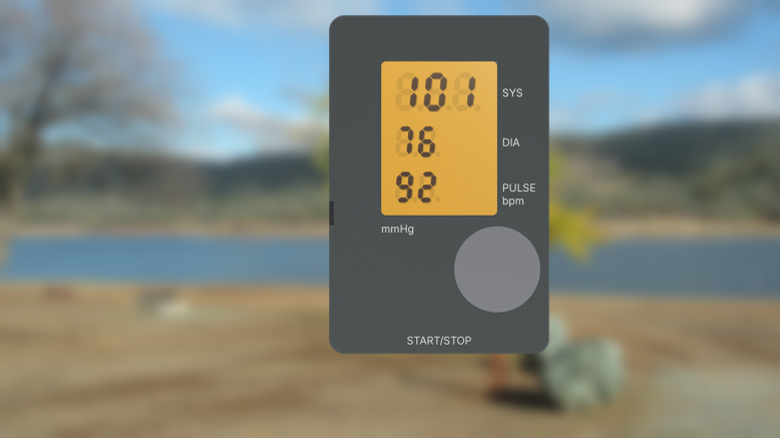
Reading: 76 mmHg
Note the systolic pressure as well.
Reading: 101 mmHg
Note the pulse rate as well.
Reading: 92 bpm
